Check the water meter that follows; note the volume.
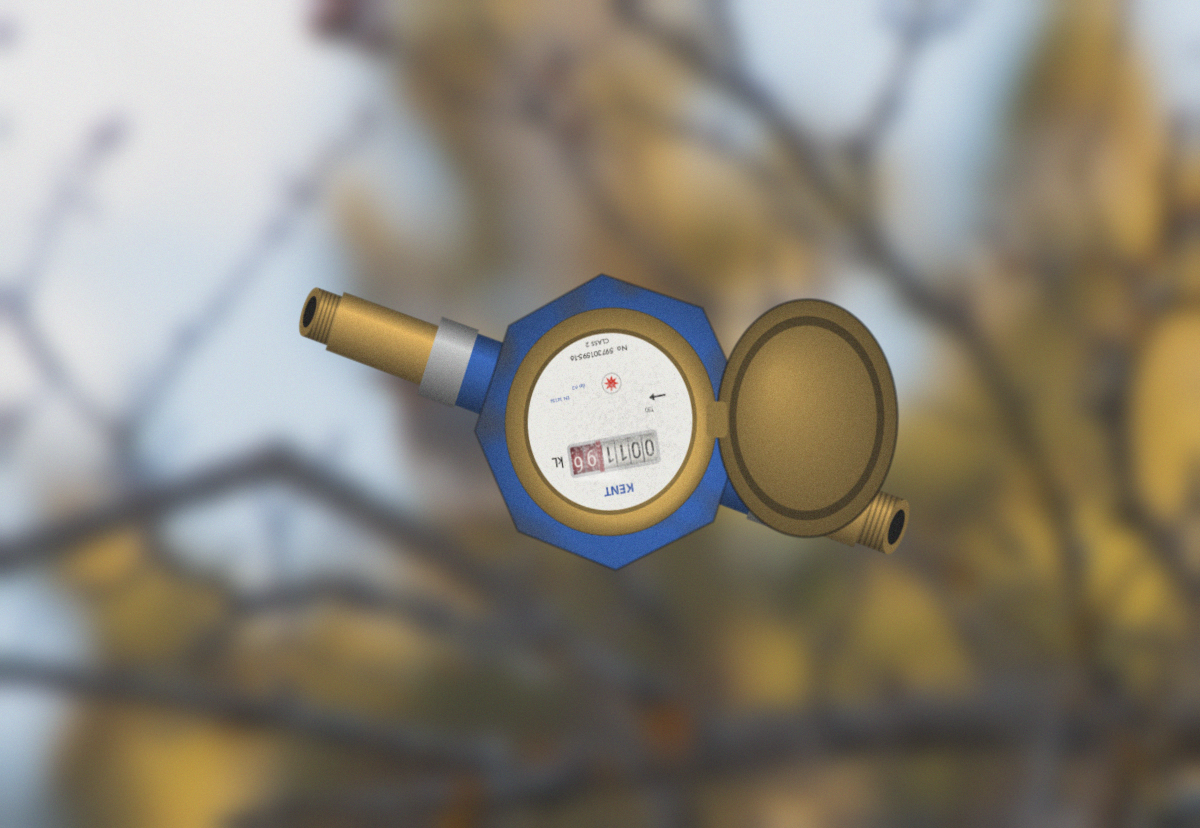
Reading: 11.96 kL
